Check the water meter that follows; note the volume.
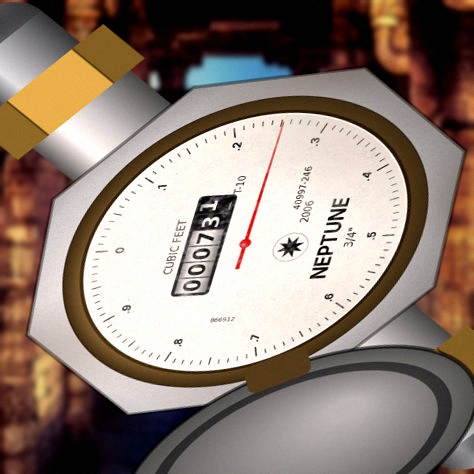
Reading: 731.25 ft³
